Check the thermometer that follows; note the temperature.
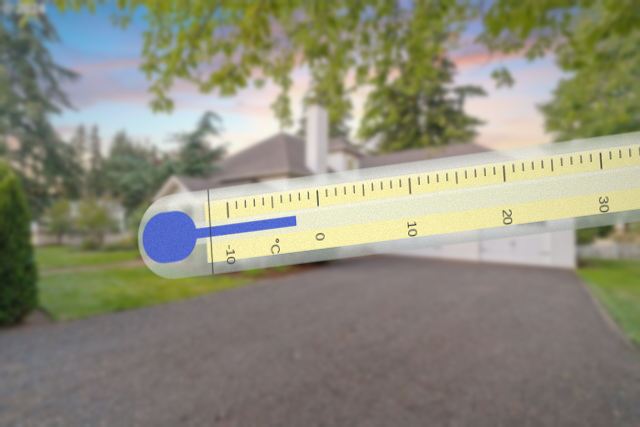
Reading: -2.5 °C
